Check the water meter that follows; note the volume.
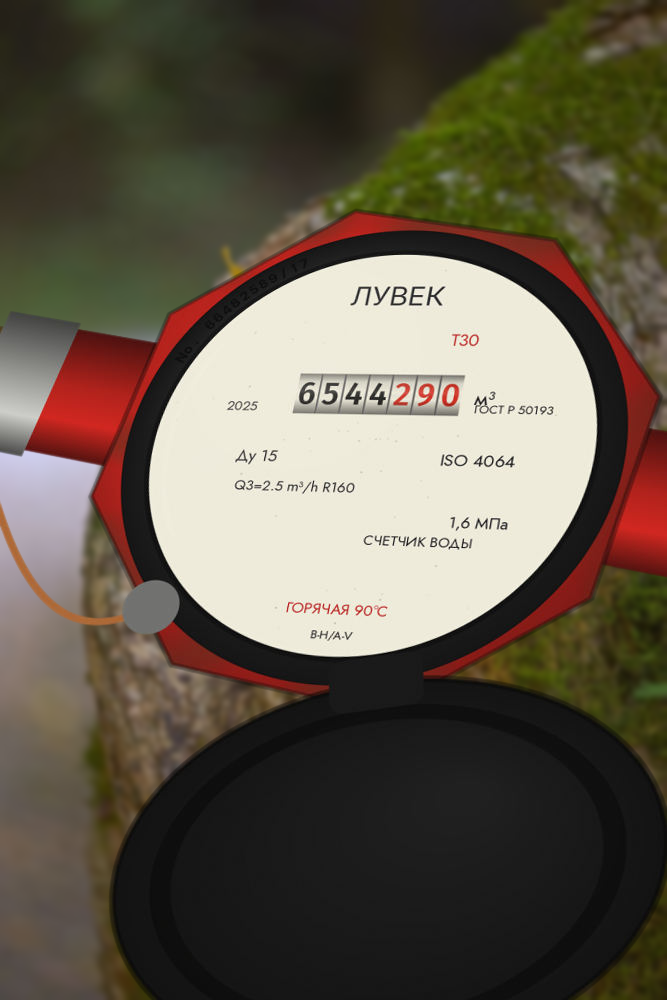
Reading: 6544.290 m³
